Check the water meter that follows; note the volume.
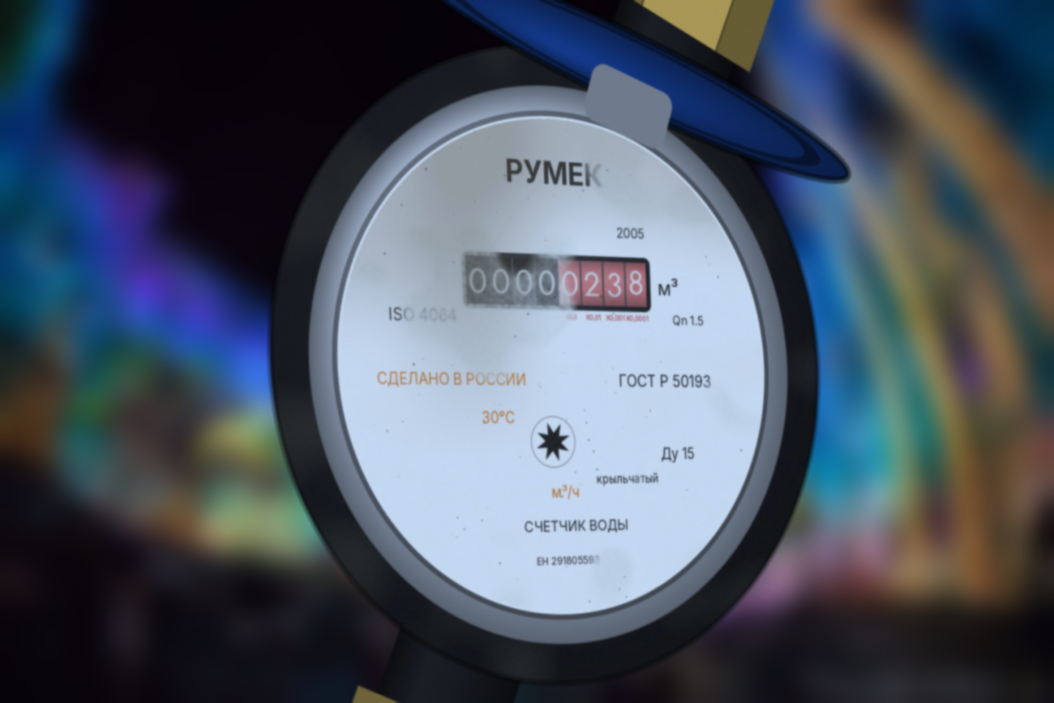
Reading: 0.0238 m³
